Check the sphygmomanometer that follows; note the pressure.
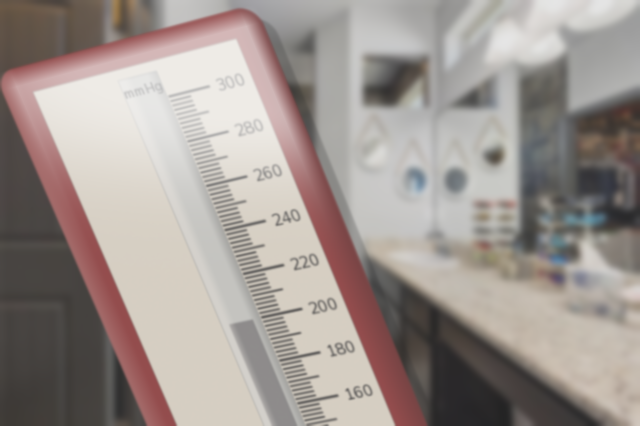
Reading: 200 mmHg
